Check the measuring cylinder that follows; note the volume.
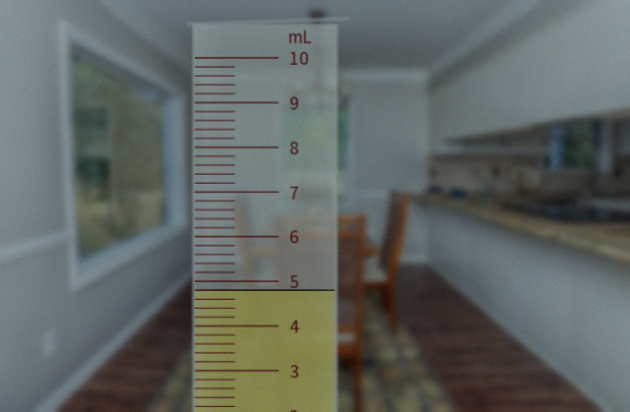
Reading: 4.8 mL
